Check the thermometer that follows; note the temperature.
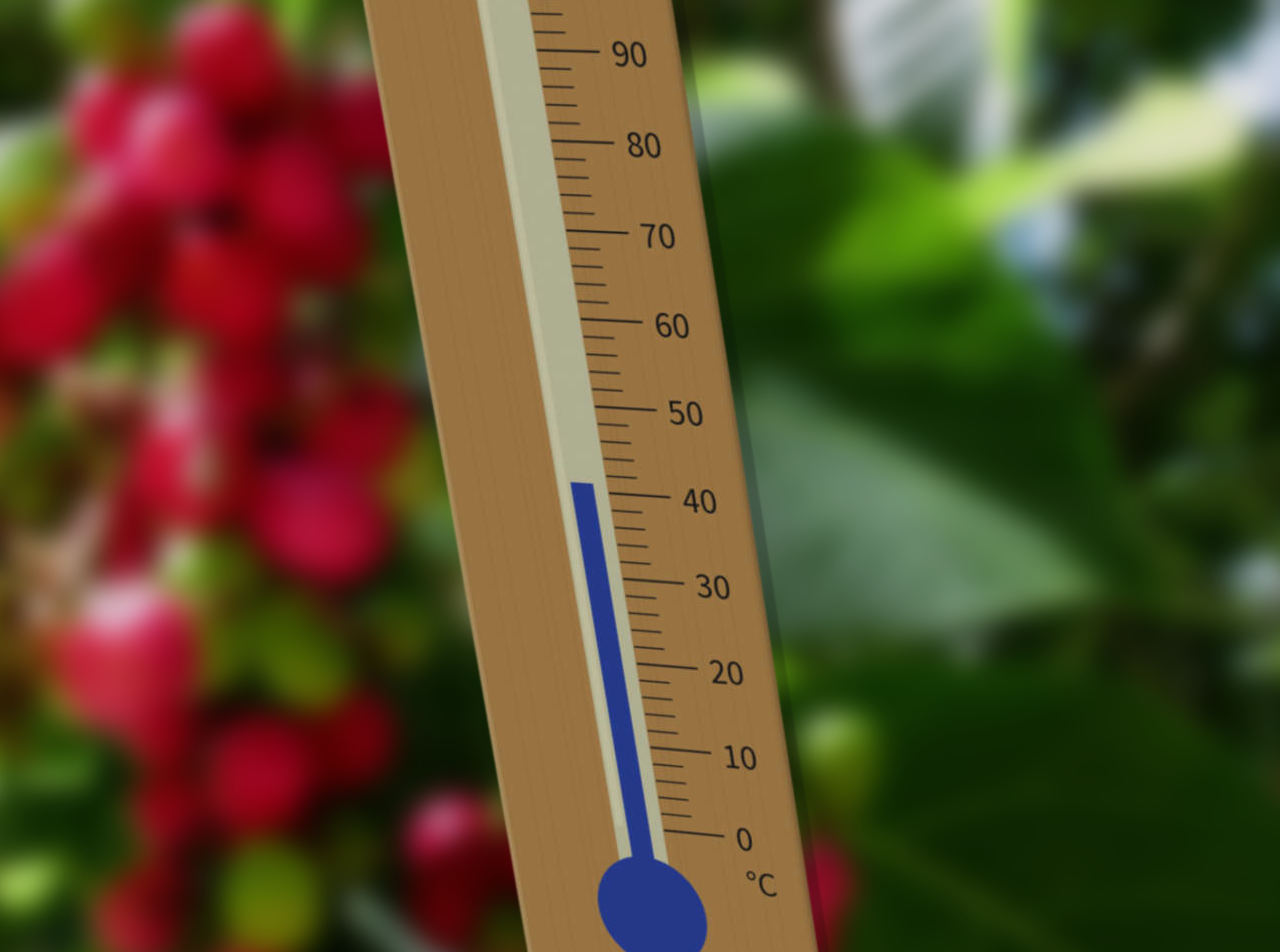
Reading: 41 °C
